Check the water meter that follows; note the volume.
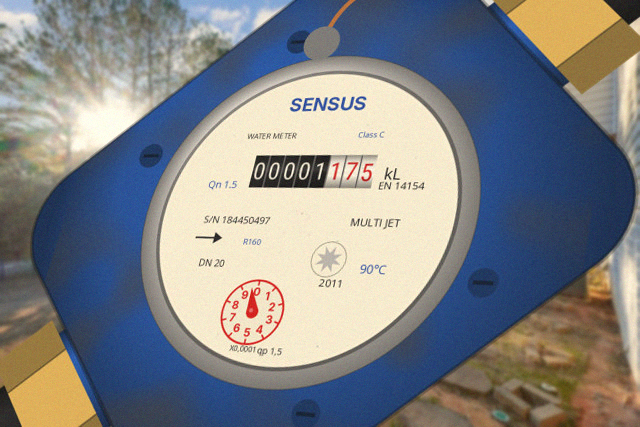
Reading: 1.1749 kL
